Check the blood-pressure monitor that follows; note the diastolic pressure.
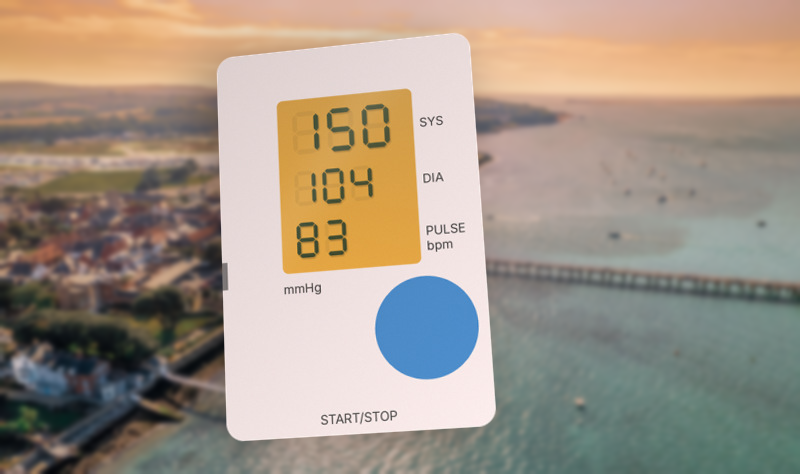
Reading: 104 mmHg
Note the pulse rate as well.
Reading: 83 bpm
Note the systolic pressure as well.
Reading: 150 mmHg
